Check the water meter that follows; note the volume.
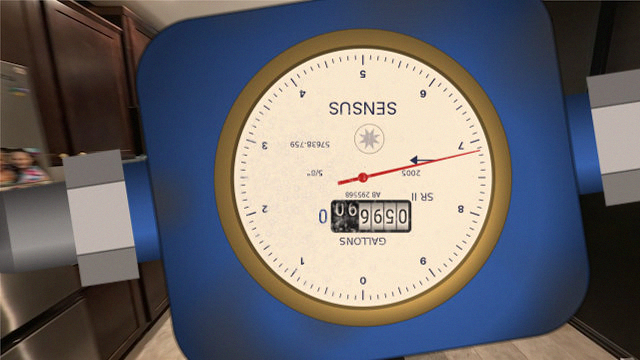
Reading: 596897.1 gal
